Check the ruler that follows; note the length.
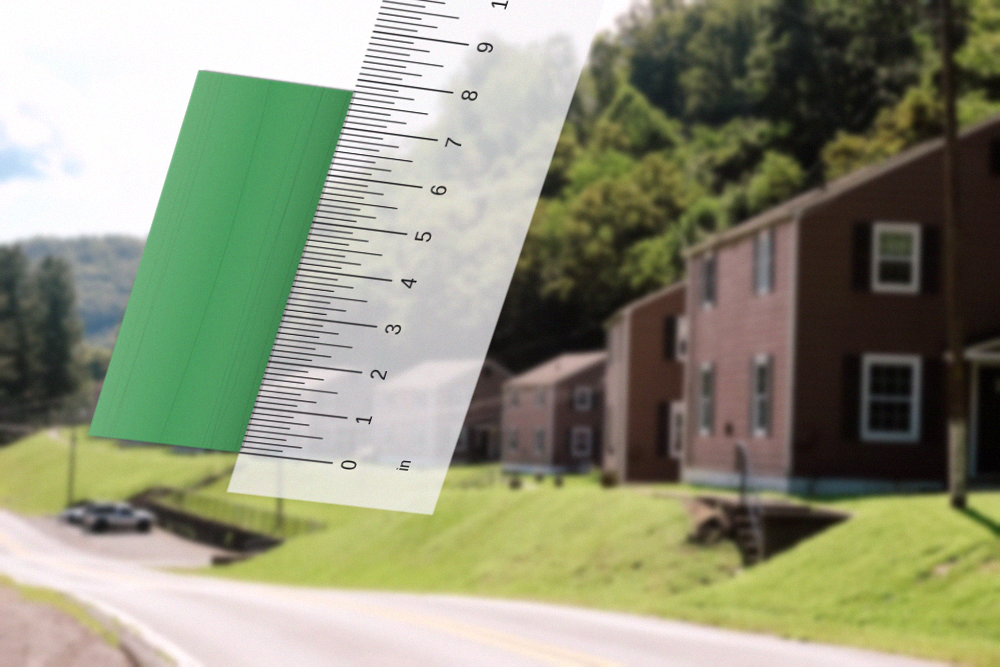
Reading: 7.75 in
